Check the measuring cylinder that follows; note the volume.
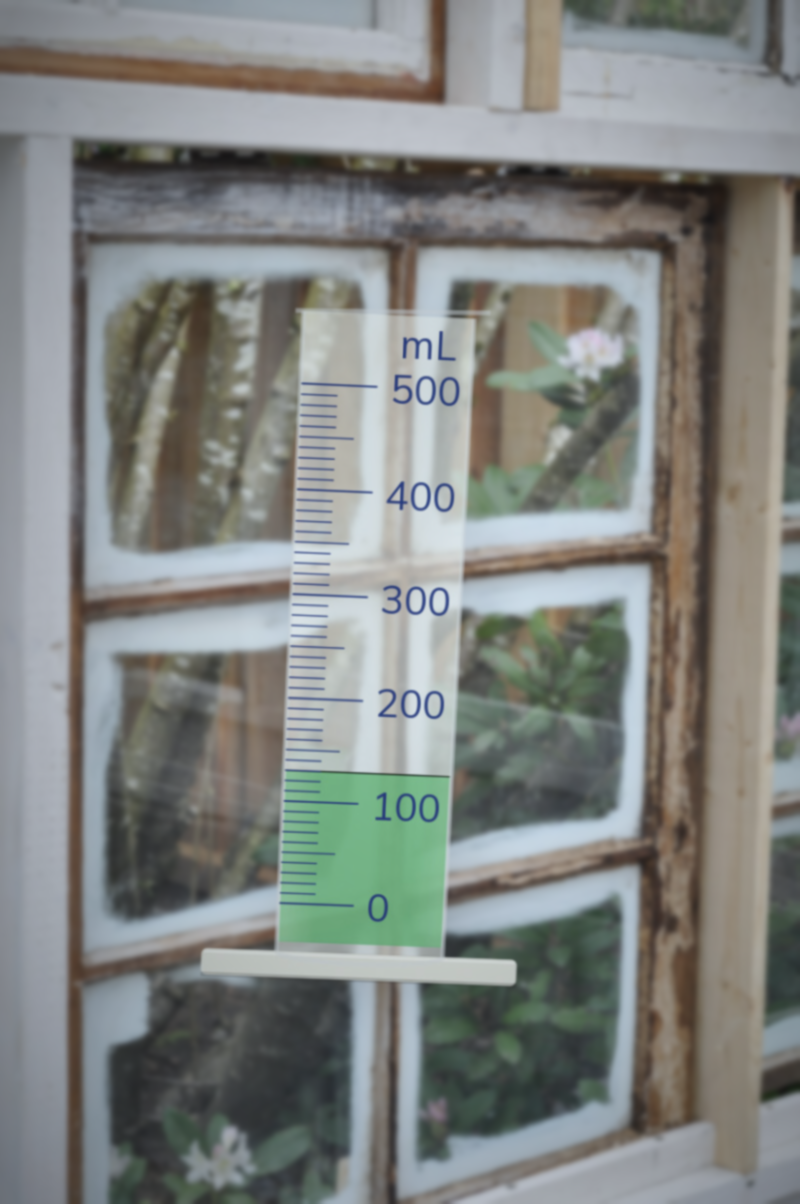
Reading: 130 mL
